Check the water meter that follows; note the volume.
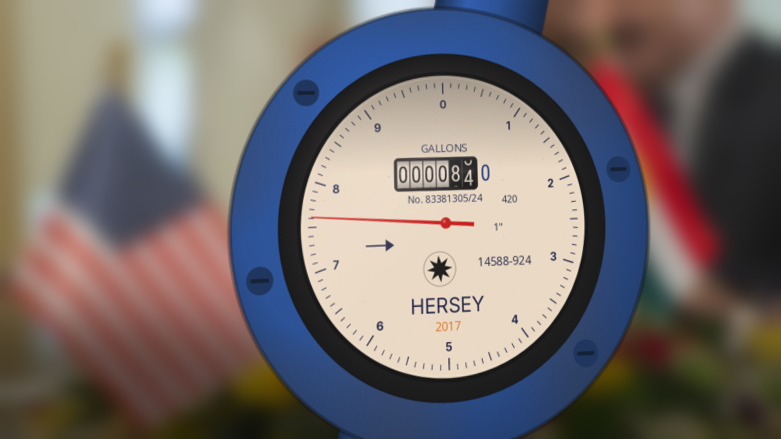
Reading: 837.6 gal
